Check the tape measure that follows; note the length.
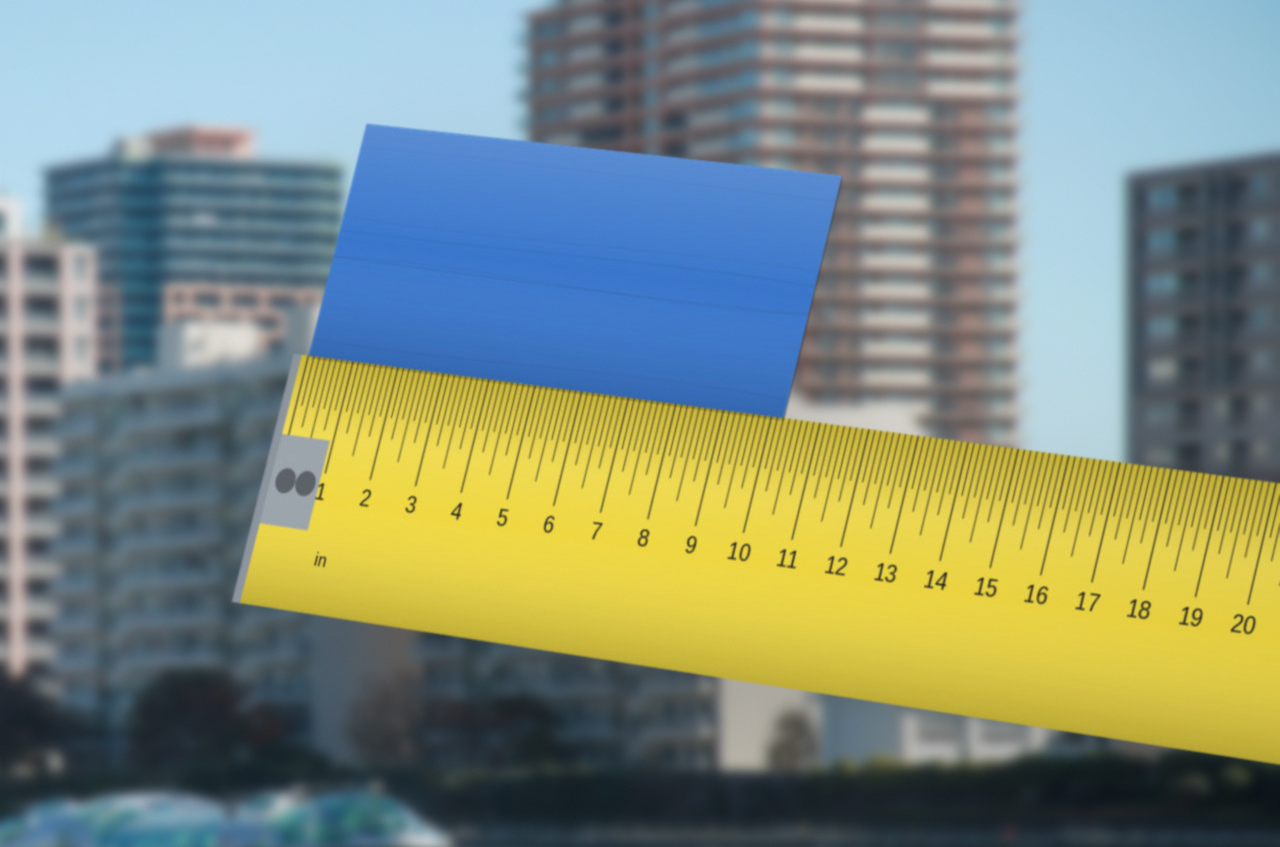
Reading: 10.25 in
